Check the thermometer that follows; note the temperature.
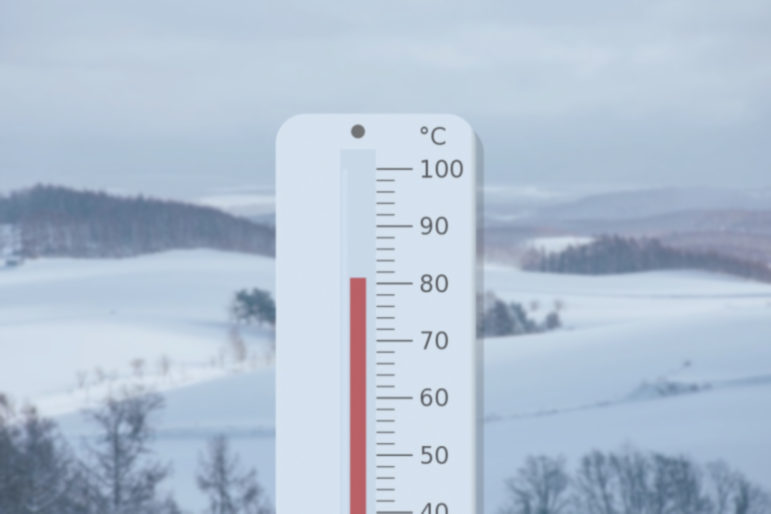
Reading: 81 °C
